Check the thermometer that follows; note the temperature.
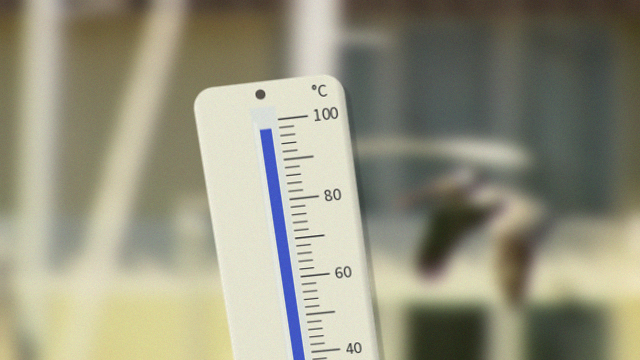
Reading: 98 °C
